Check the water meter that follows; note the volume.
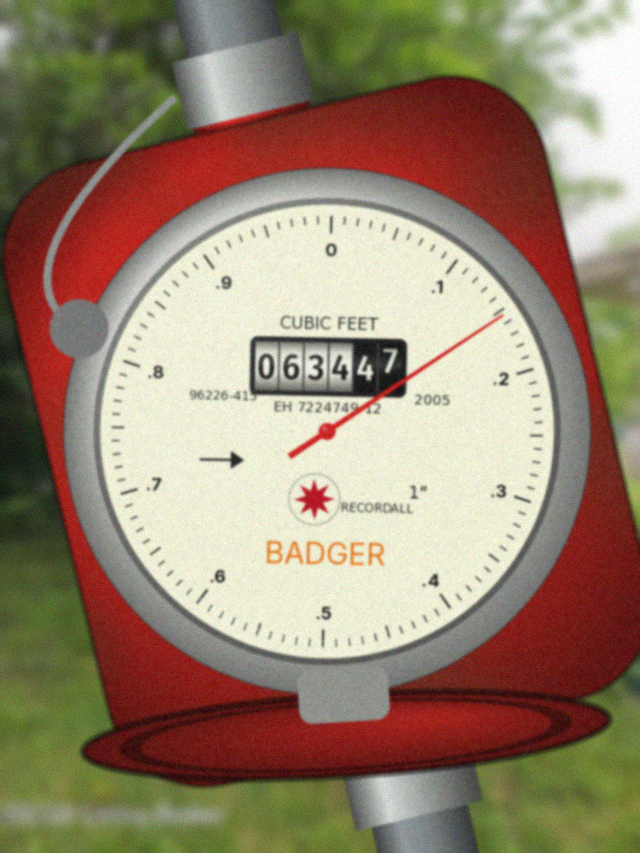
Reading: 63447.15 ft³
